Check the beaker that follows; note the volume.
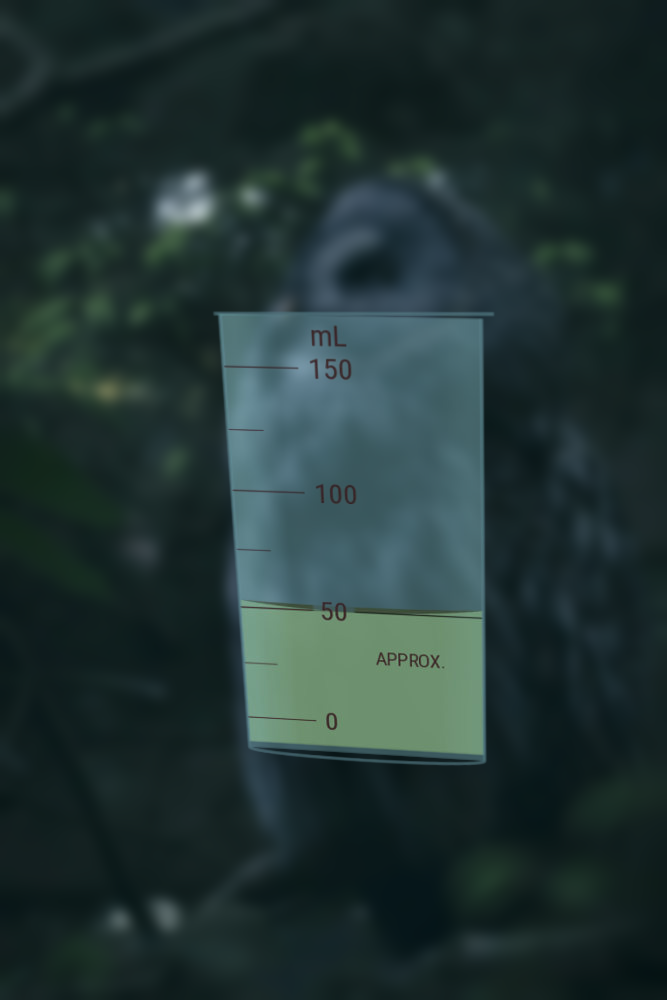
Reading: 50 mL
